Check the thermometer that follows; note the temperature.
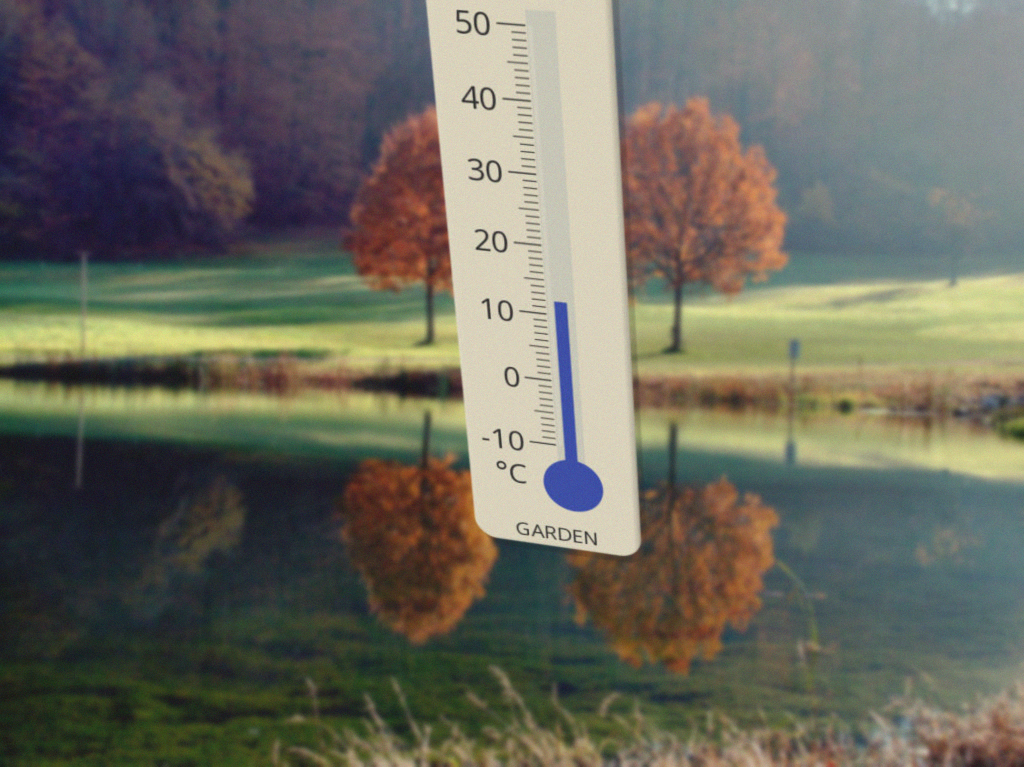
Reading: 12 °C
